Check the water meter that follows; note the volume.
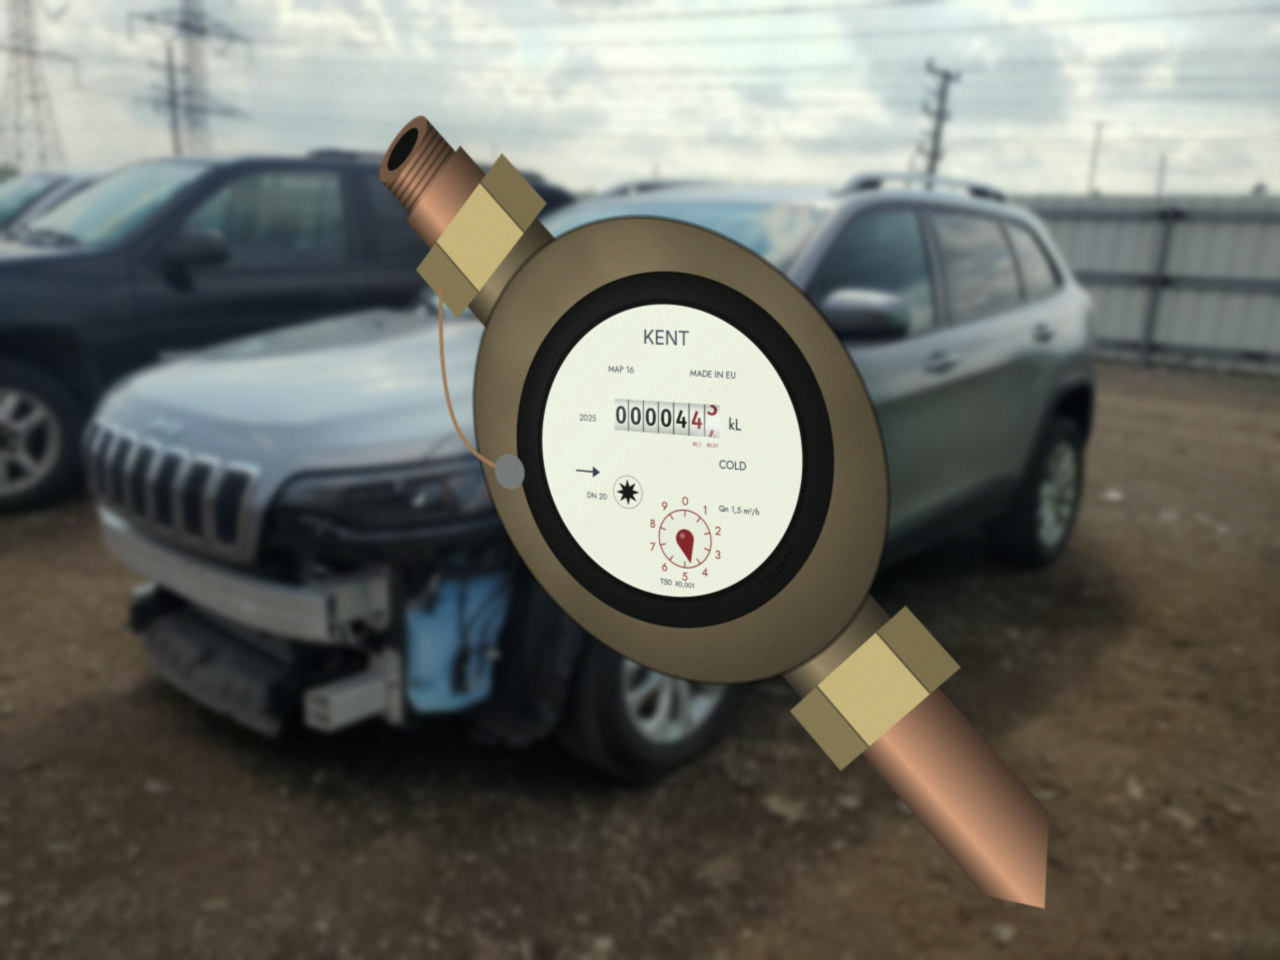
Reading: 4.434 kL
